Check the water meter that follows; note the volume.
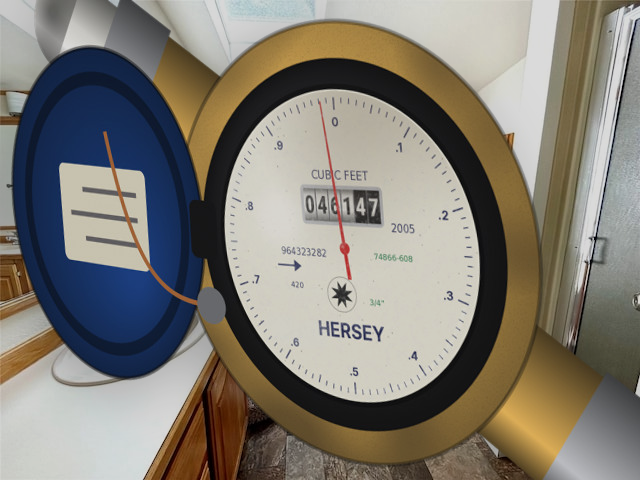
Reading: 46146.98 ft³
